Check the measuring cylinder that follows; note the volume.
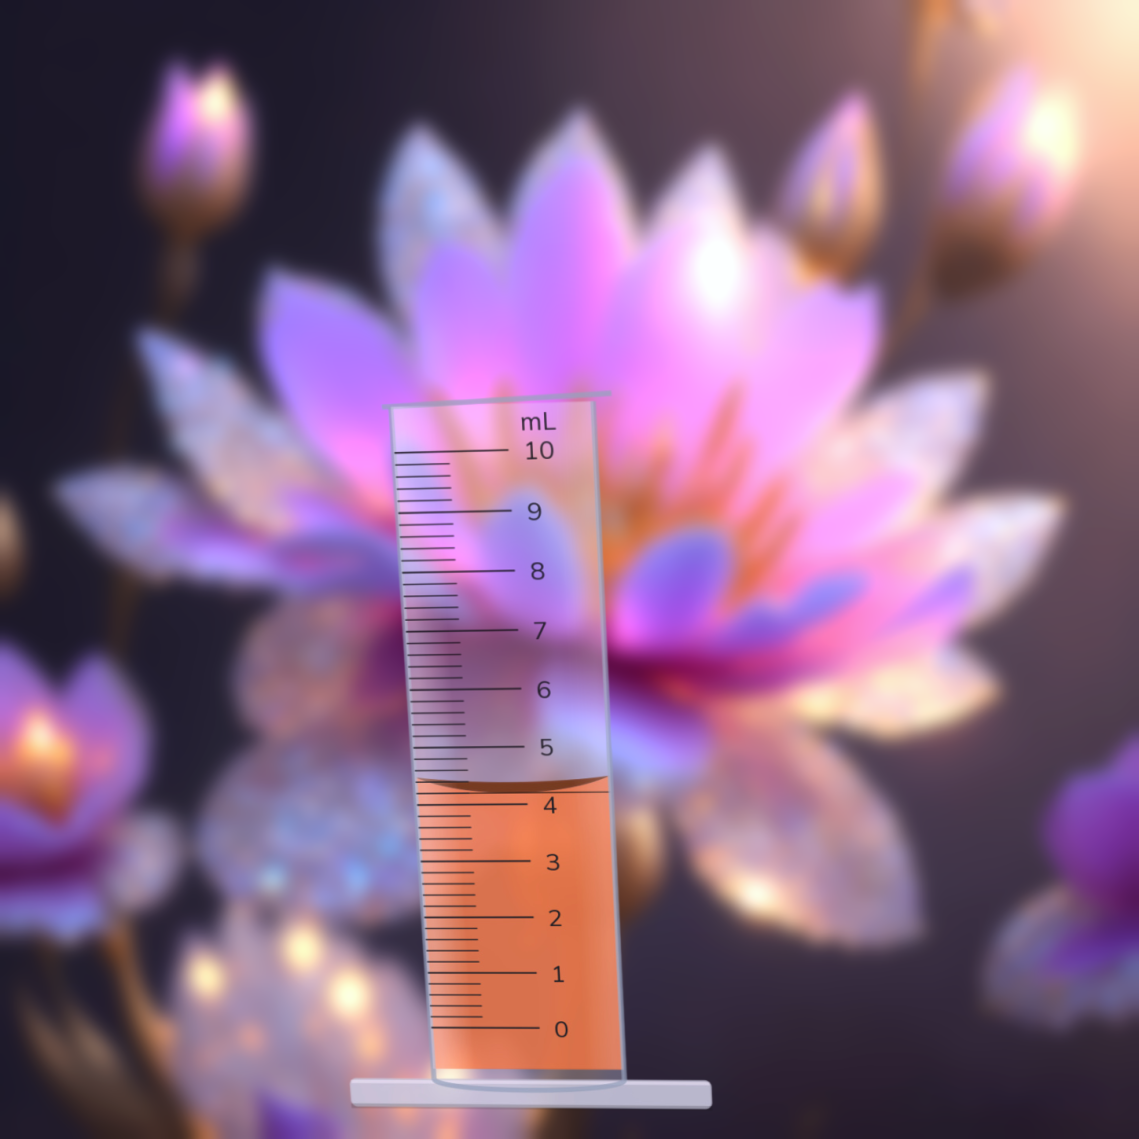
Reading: 4.2 mL
